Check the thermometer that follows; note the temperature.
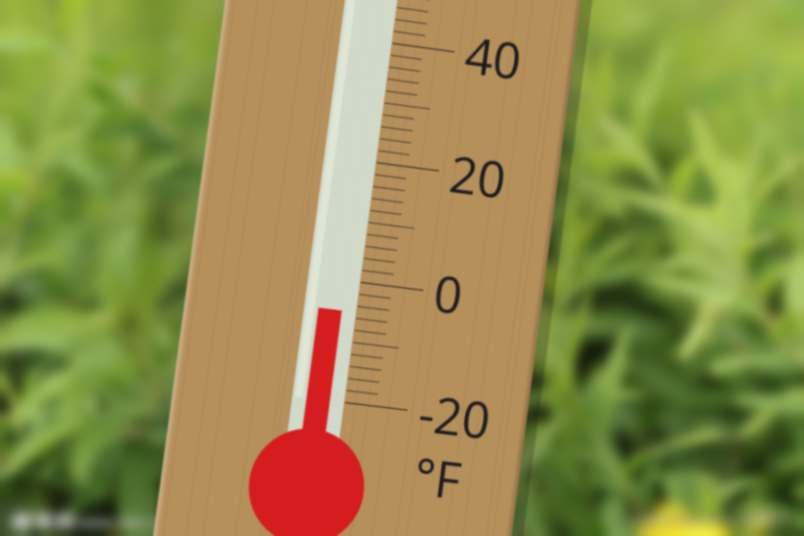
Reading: -5 °F
